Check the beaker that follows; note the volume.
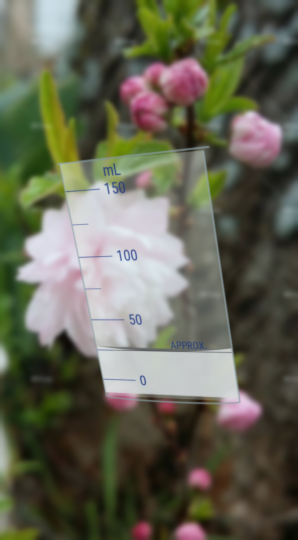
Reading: 25 mL
